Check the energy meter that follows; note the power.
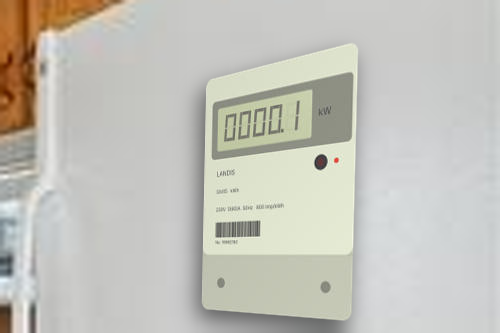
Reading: 0.1 kW
